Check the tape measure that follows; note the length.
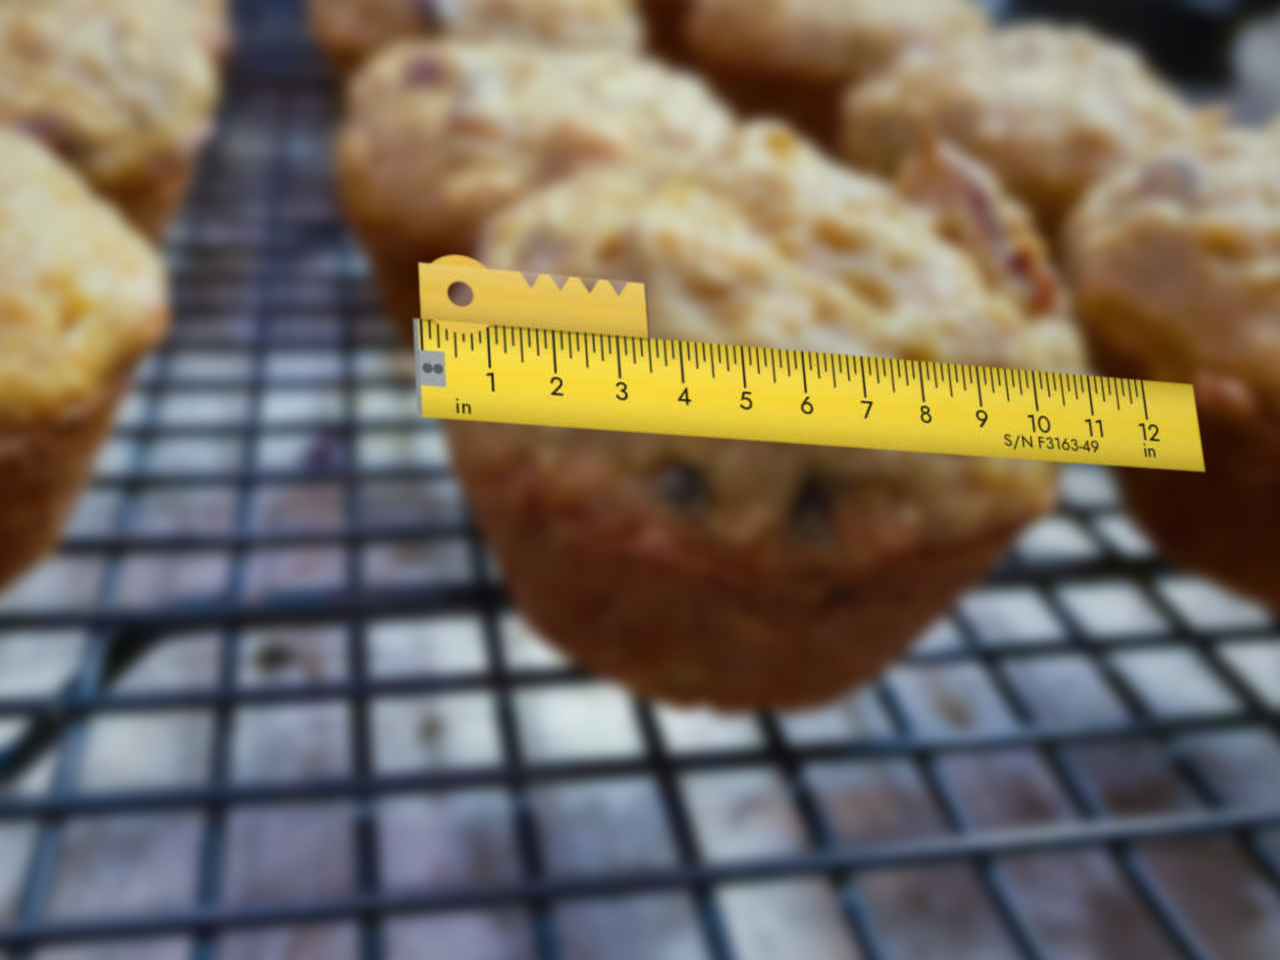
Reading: 3.5 in
